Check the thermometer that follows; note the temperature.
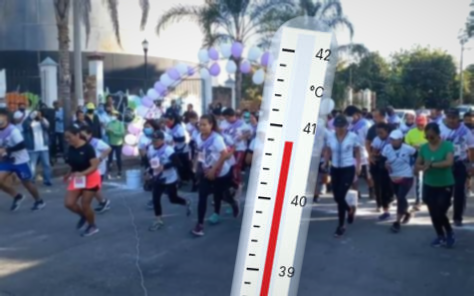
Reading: 40.8 °C
